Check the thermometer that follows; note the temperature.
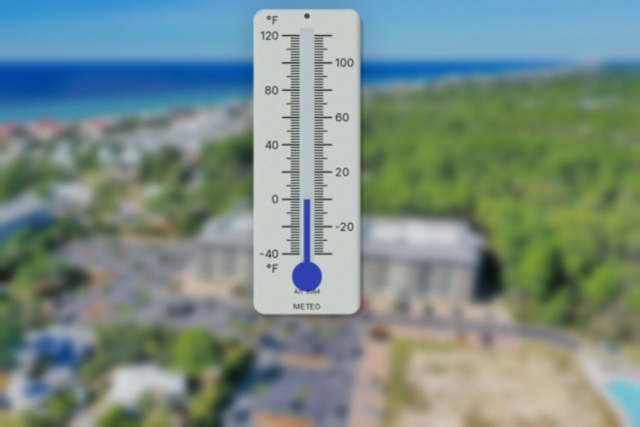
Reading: 0 °F
